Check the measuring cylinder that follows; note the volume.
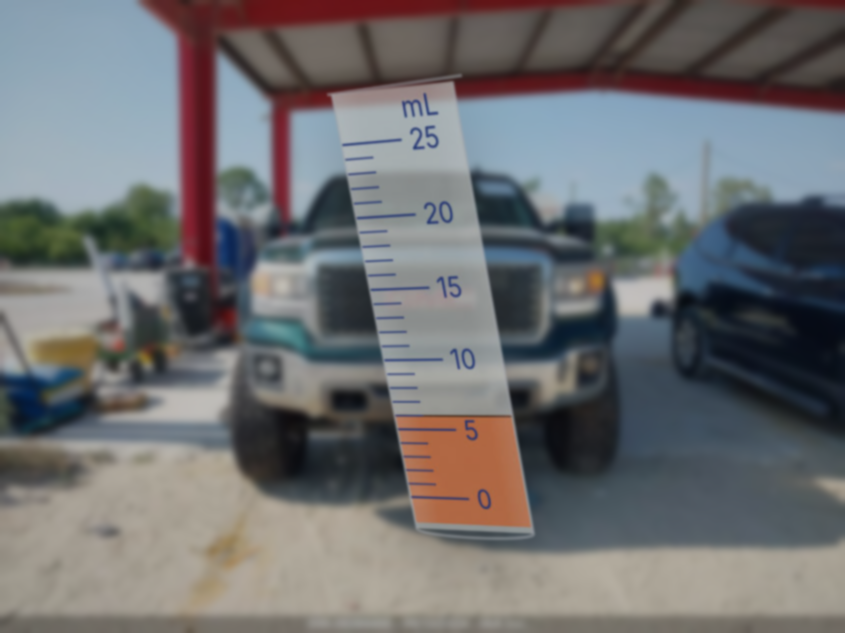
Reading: 6 mL
